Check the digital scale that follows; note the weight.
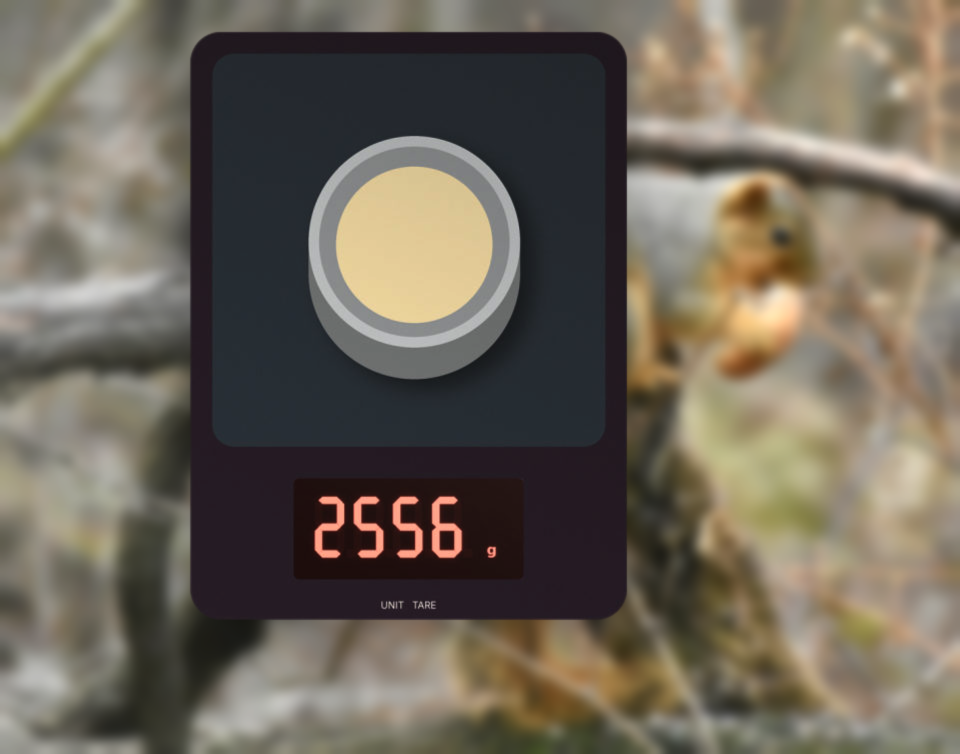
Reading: 2556 g
